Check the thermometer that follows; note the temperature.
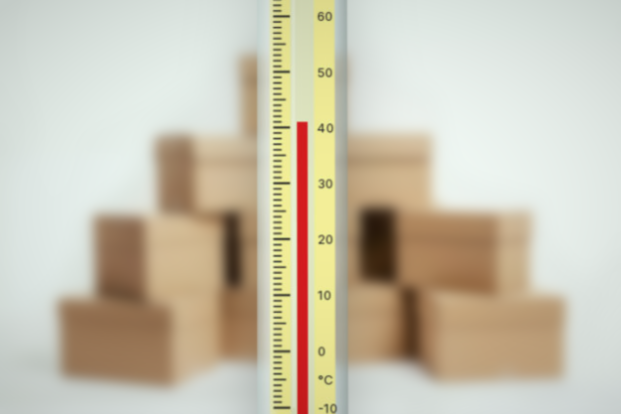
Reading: 41 °C
